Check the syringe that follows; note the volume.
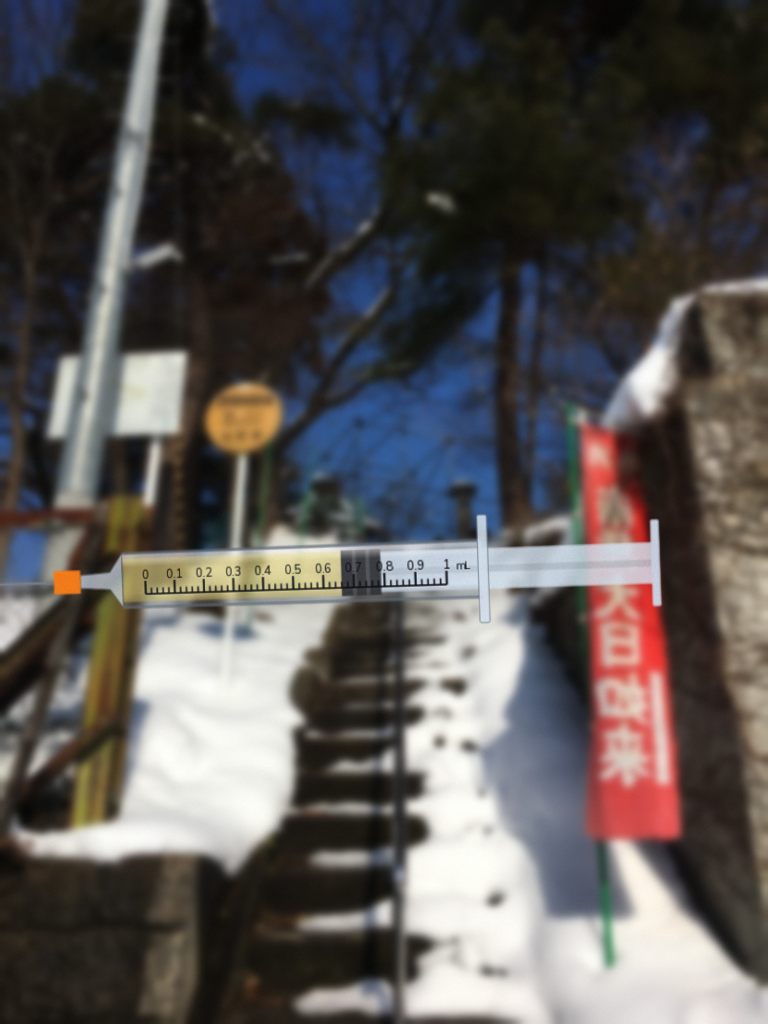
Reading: 0.66 mL
